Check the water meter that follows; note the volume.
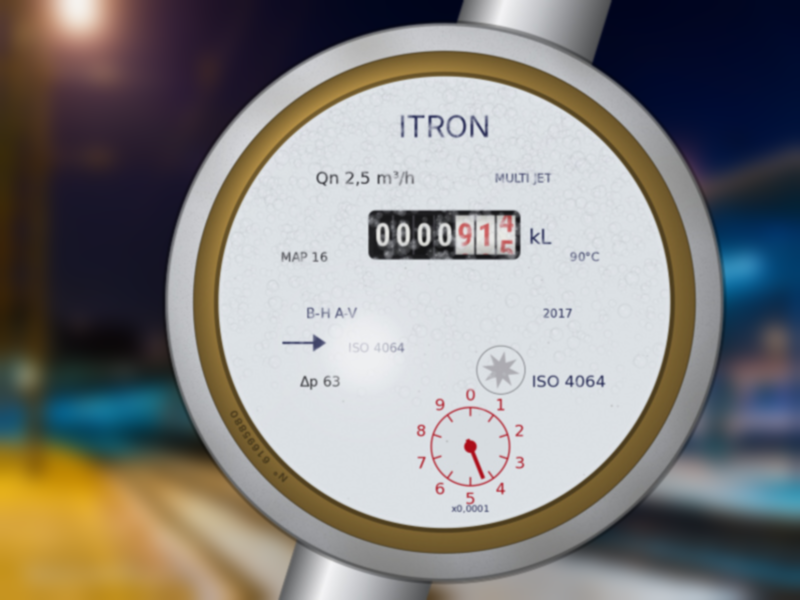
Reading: 0.9144 kL
